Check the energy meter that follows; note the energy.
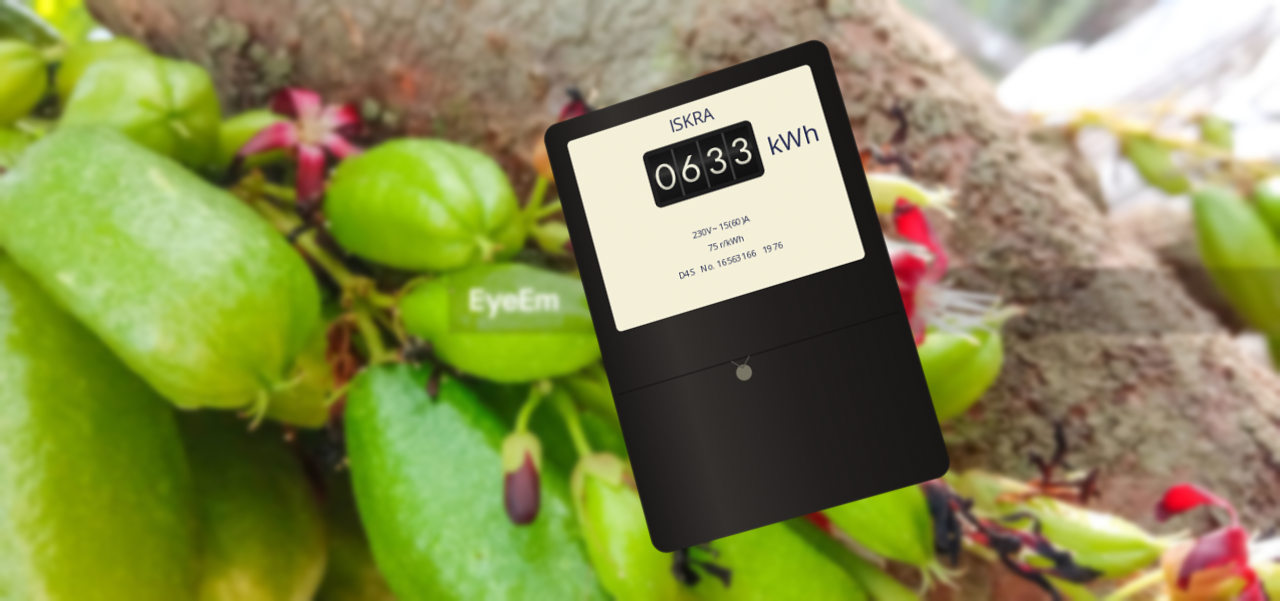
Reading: 633 kWh
